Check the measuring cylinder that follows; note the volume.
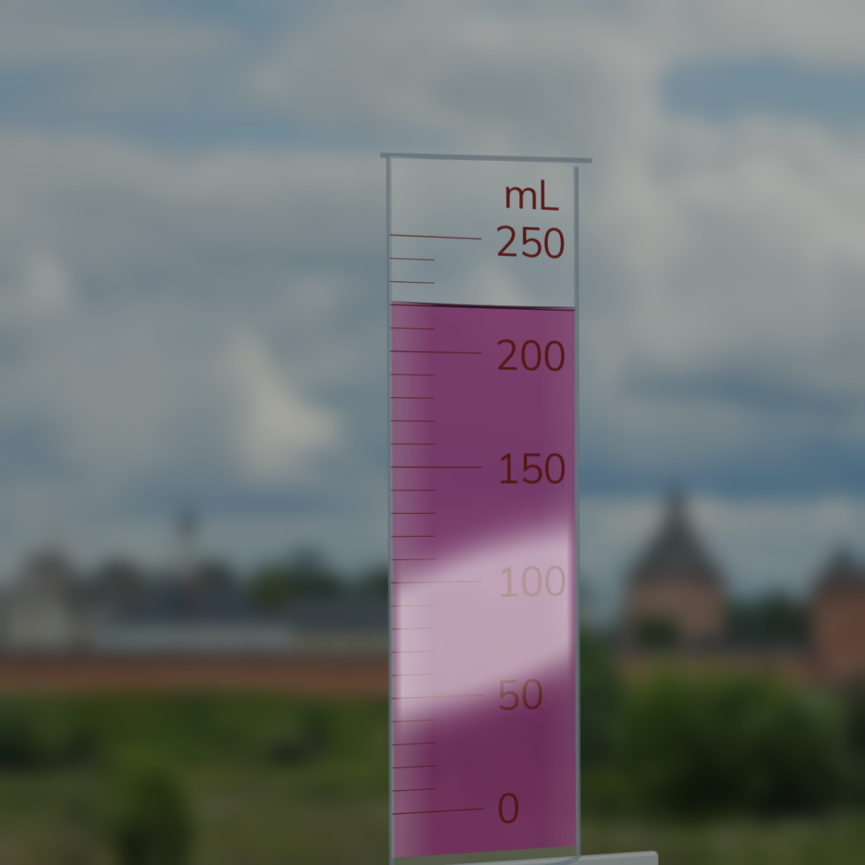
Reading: 220 mL
